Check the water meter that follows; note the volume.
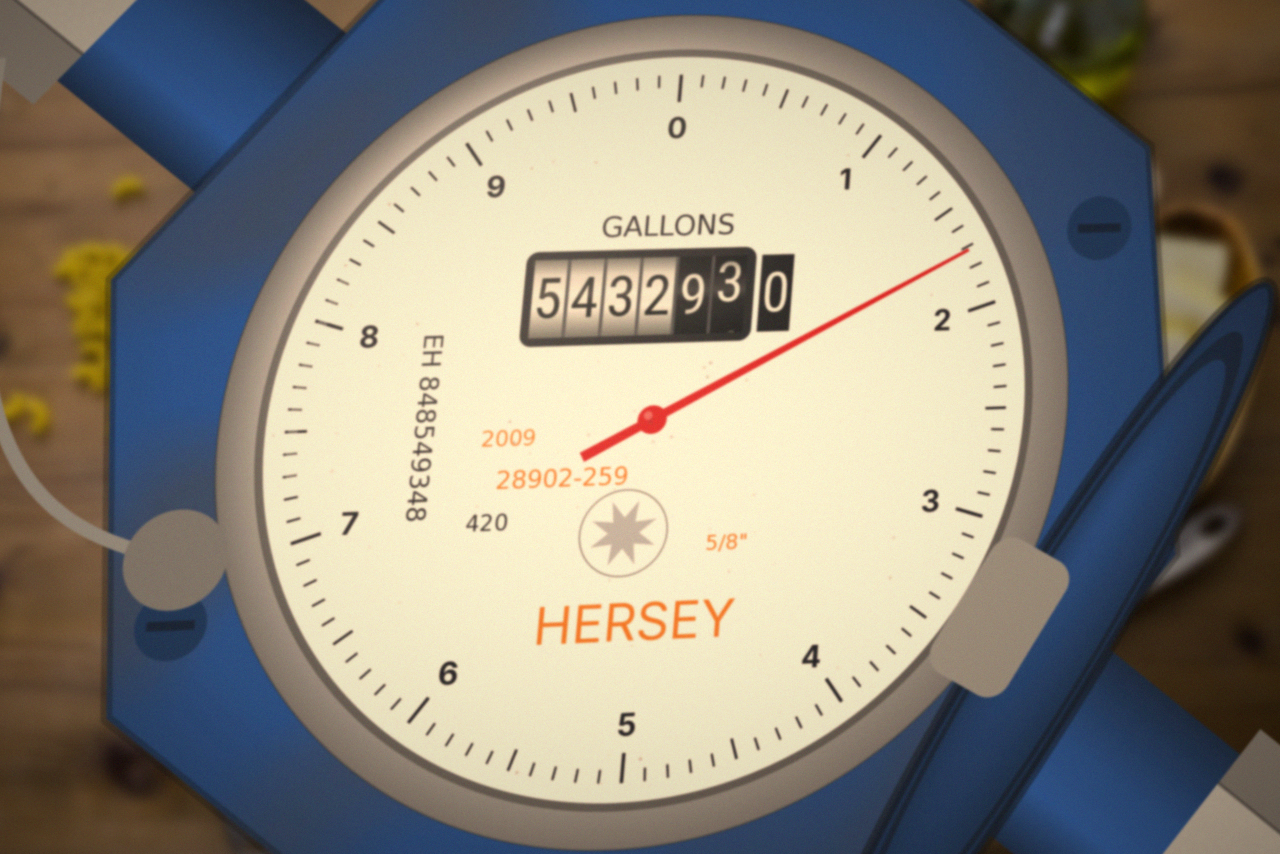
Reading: 5432931.7 gal
